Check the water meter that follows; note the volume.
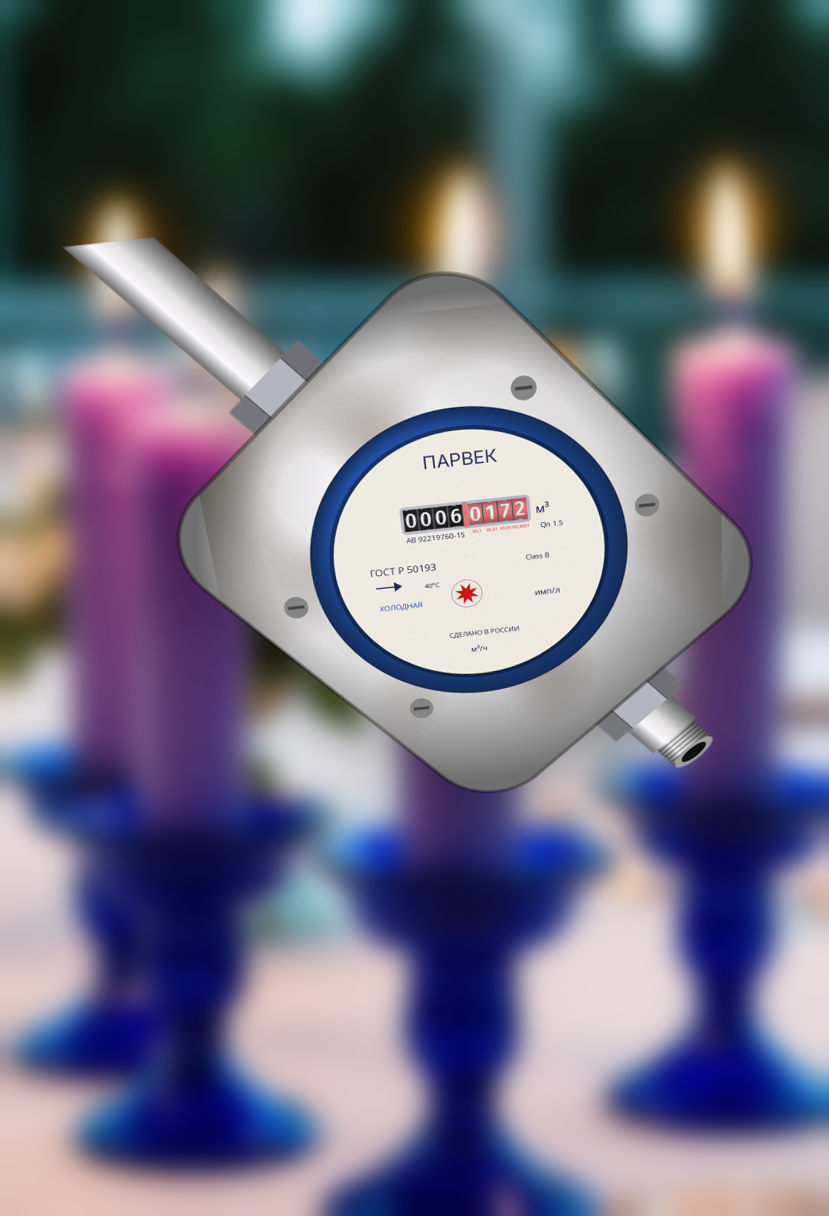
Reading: 6.0172 m³
